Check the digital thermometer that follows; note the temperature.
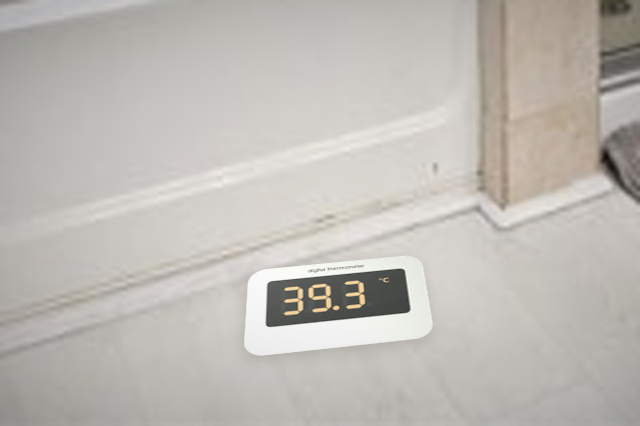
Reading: 39.3 °C
